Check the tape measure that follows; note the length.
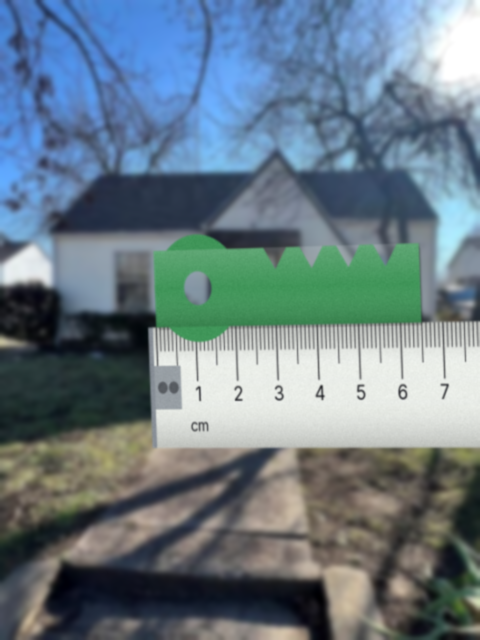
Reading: 6.5 cm
